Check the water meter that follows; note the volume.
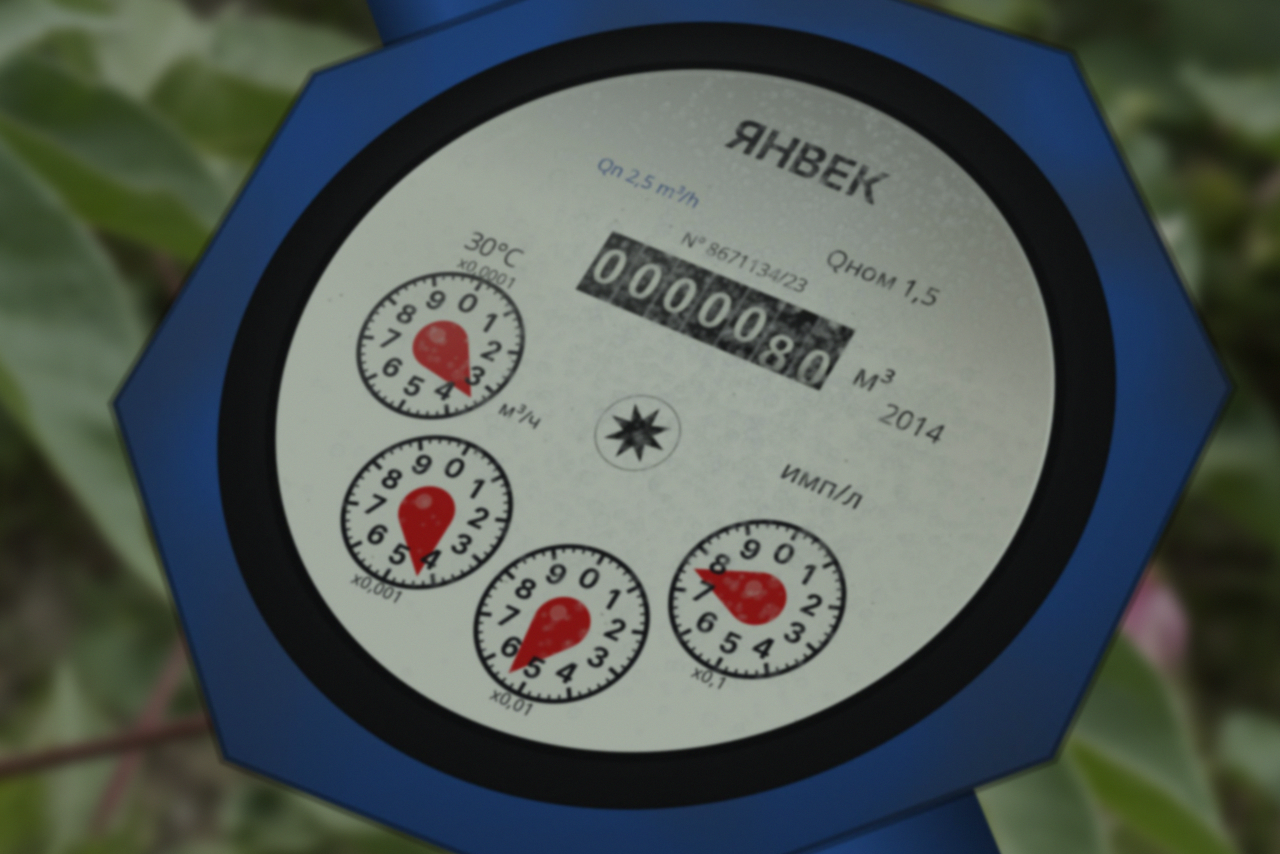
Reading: 79.7543 m³
